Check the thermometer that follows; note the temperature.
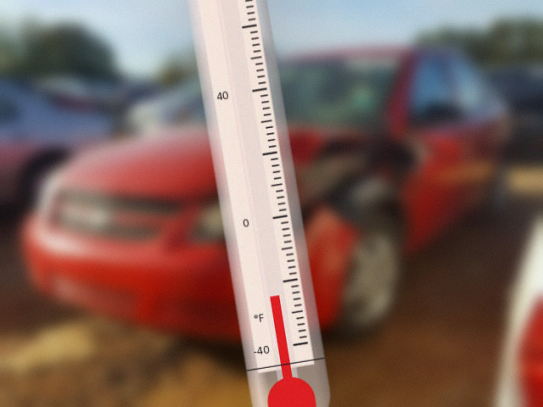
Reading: -24 °F
